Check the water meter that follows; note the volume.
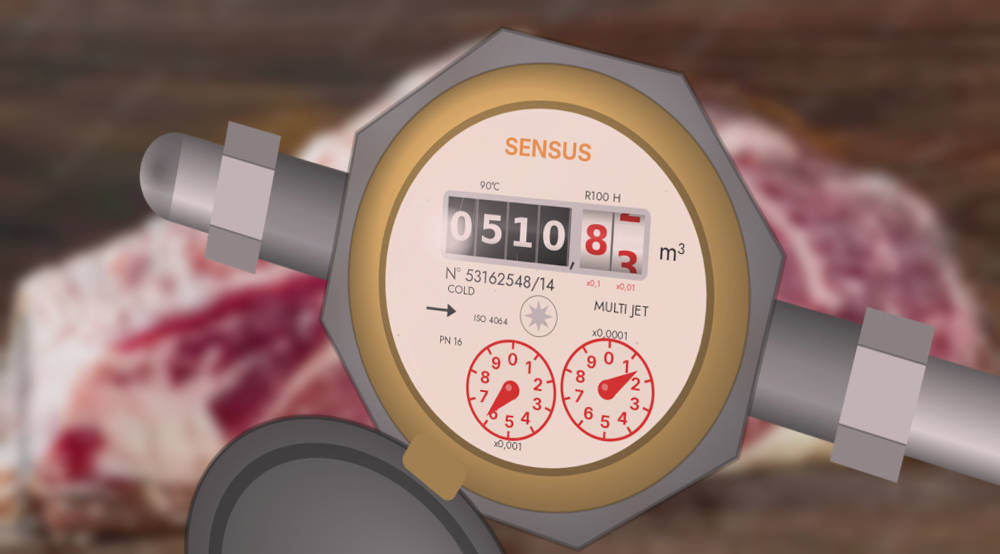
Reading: 510.8261 m³
